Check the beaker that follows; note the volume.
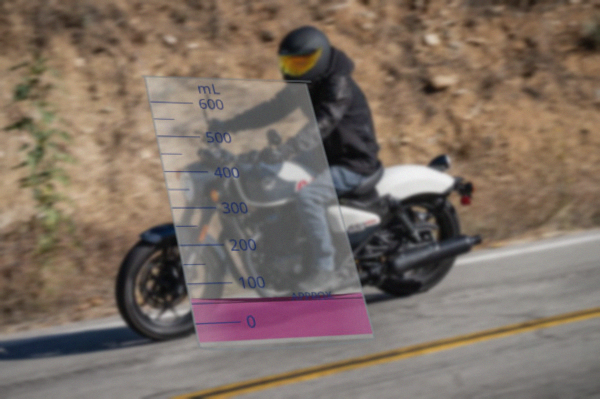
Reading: 50 mL
